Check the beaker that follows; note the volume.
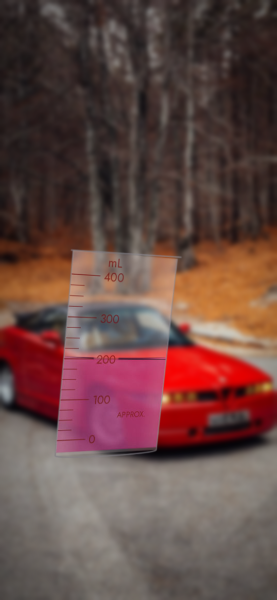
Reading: 200 mL
